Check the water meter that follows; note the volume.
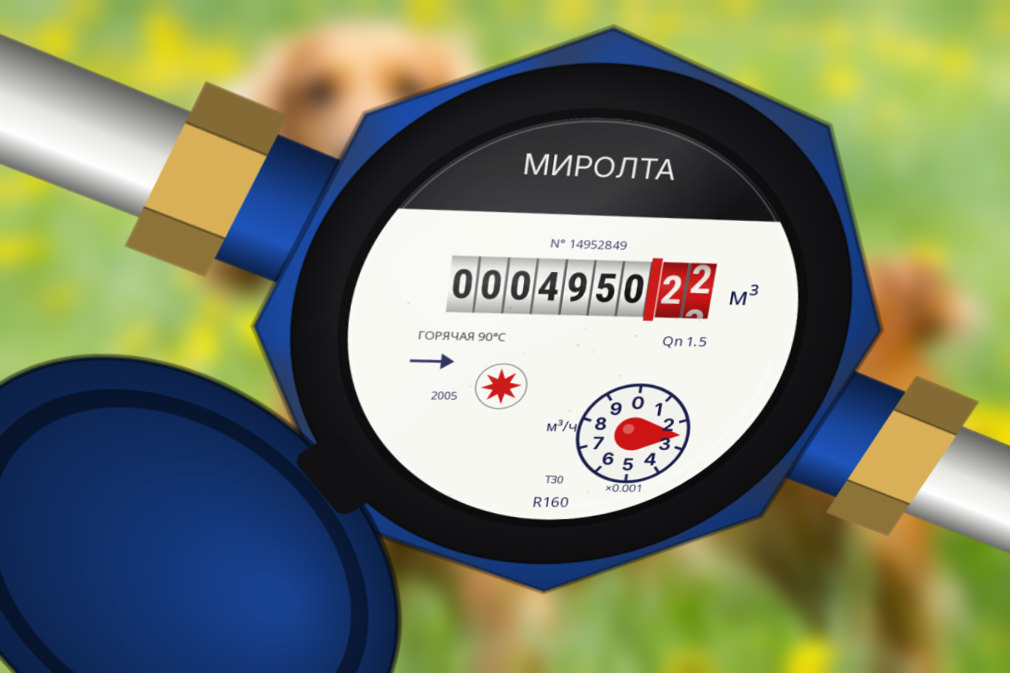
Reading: 4950.222 m³
